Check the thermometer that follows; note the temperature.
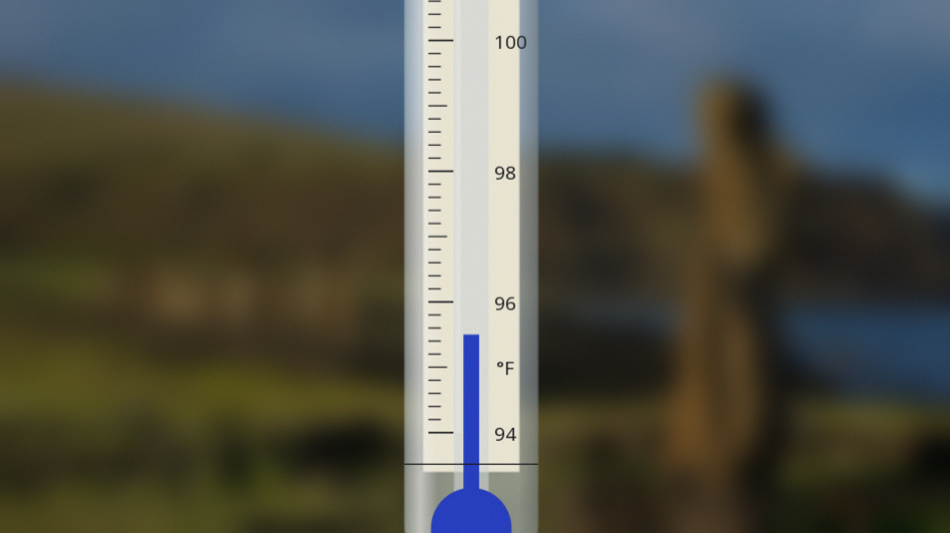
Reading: 95.5 °F
